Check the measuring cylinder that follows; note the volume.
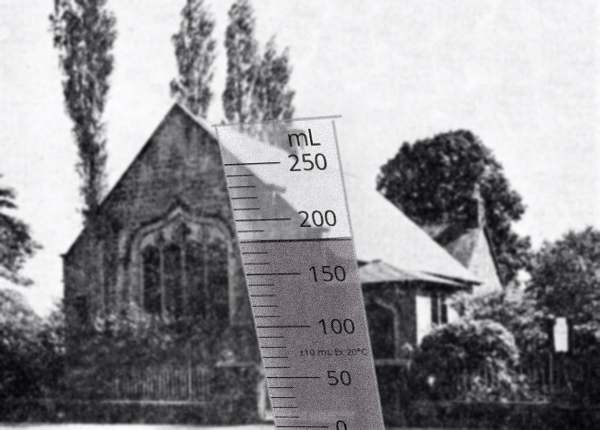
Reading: 180 mL
